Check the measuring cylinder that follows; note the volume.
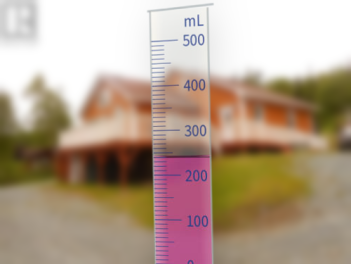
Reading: 240 mL
